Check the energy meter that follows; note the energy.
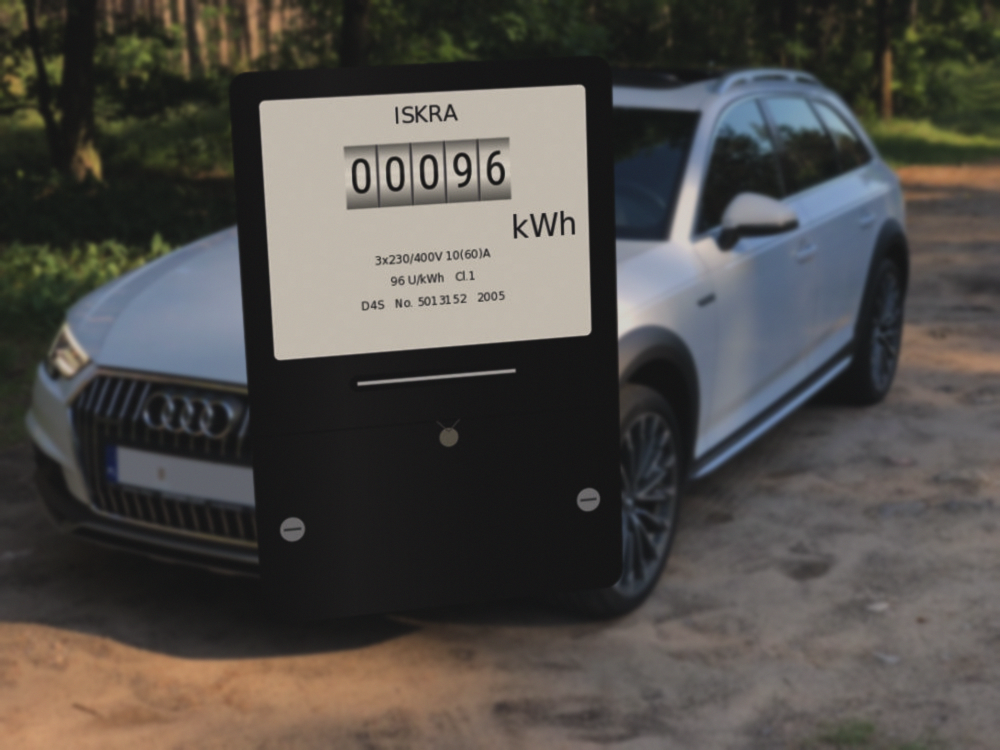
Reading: 96 kWh
